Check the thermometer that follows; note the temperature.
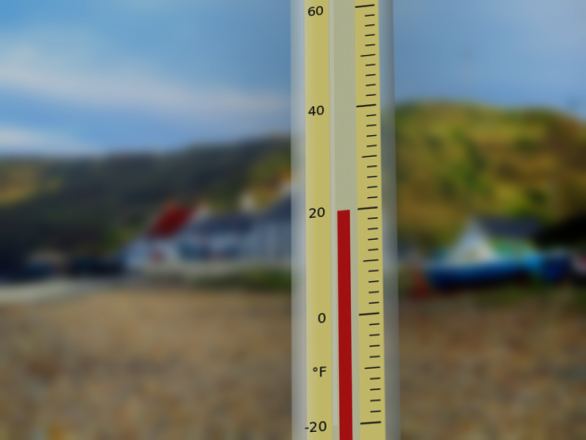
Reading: 20 °F
